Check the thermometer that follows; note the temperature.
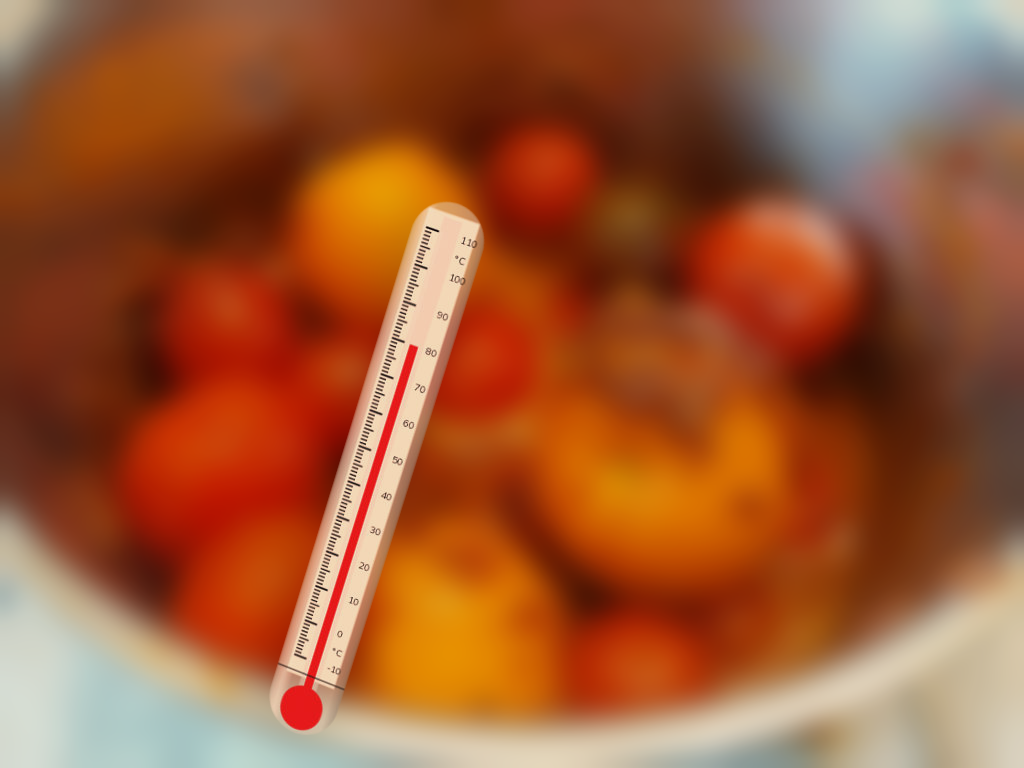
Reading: 80 °C
